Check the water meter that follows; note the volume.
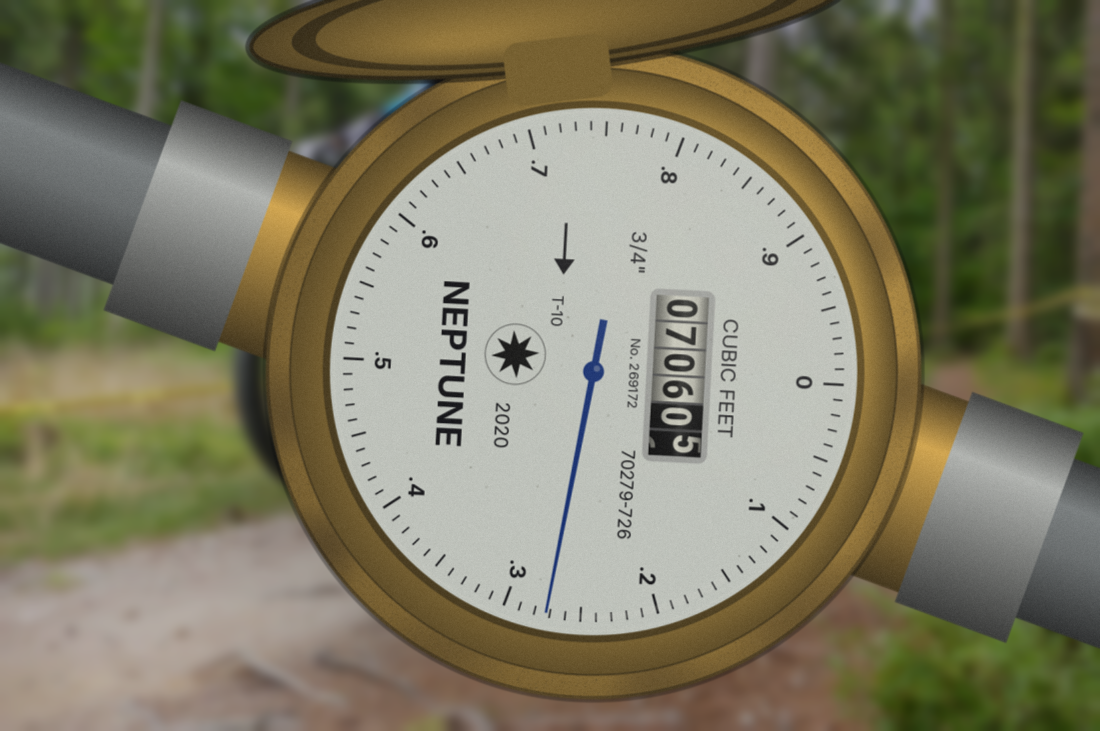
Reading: 70605.27 ft³
